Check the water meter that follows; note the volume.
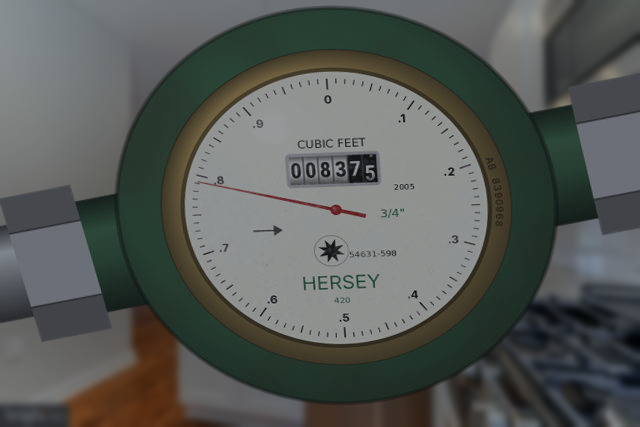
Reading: 8374.79 ft³
